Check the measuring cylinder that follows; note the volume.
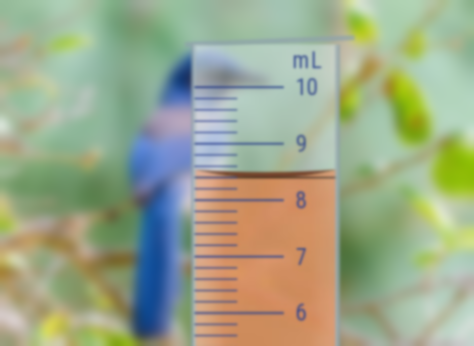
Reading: 8.4 mL
